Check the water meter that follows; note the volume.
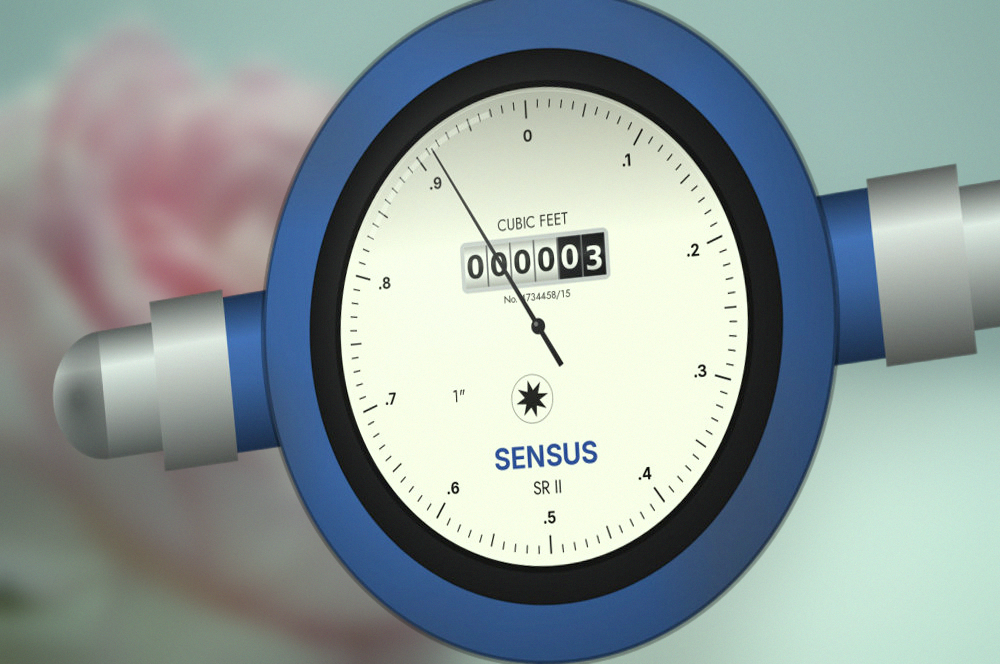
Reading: 2.91 ft³
